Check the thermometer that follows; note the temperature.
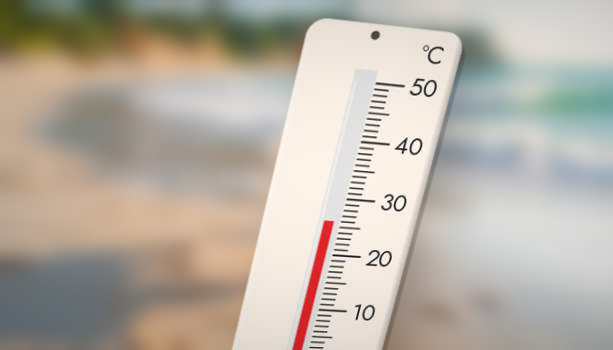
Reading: 26 °C
